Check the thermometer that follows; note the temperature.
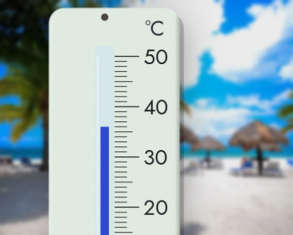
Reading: 36 °C
